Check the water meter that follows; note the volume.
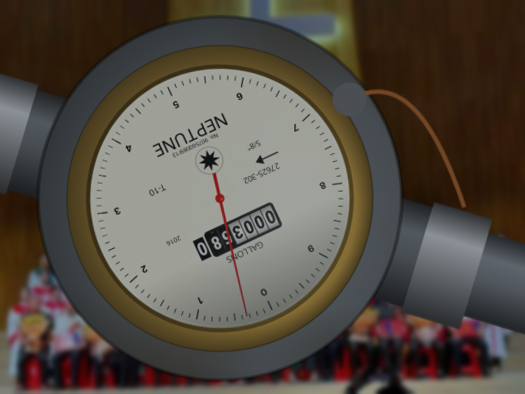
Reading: 3580.3 gal
